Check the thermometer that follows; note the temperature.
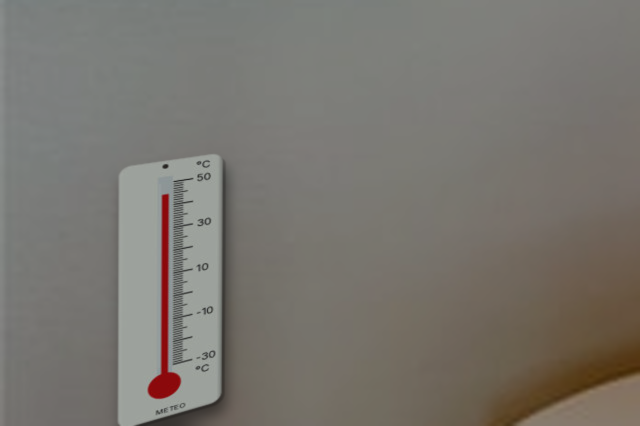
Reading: 45 °C
